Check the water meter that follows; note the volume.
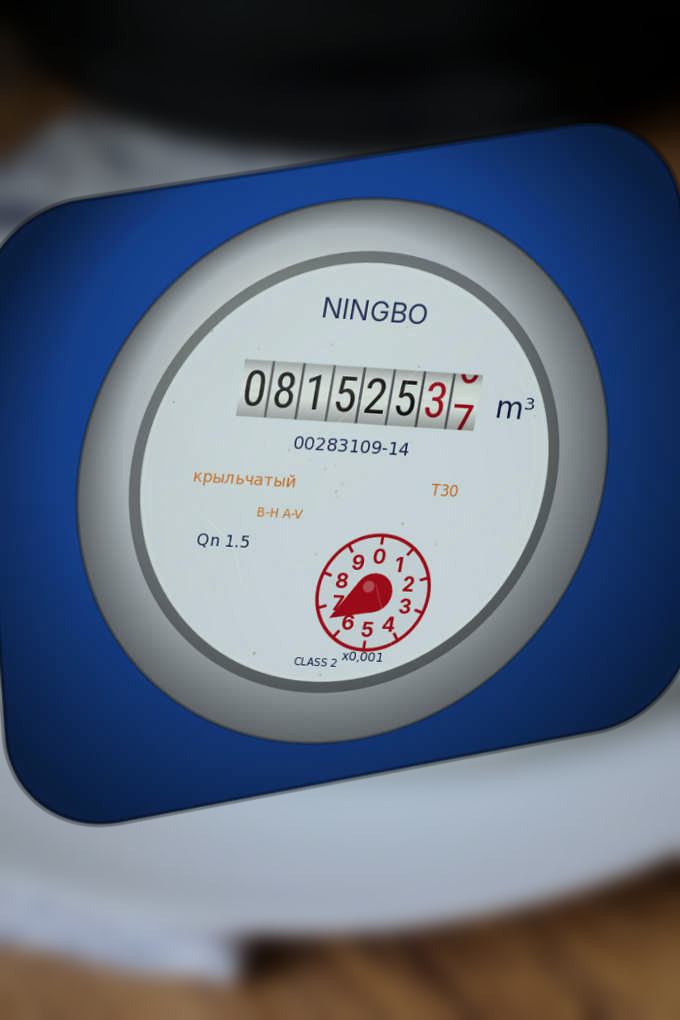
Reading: 81525.366 m³
